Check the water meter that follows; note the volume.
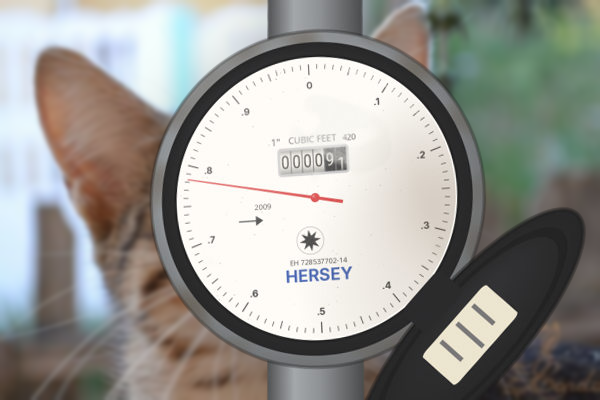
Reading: 90.78 ft³
